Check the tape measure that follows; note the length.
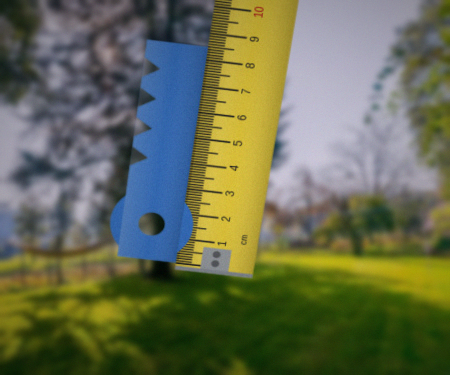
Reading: 8.5 cm
